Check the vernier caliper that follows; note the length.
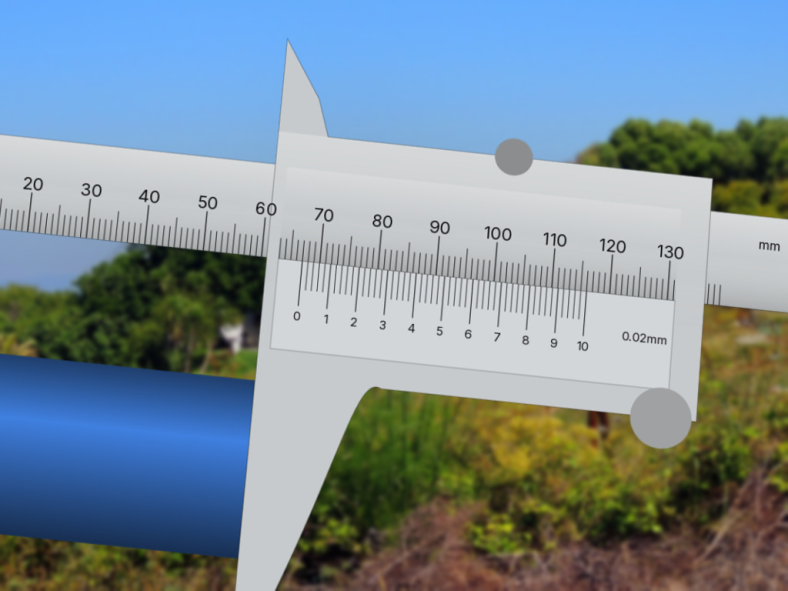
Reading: 67.0 mm
